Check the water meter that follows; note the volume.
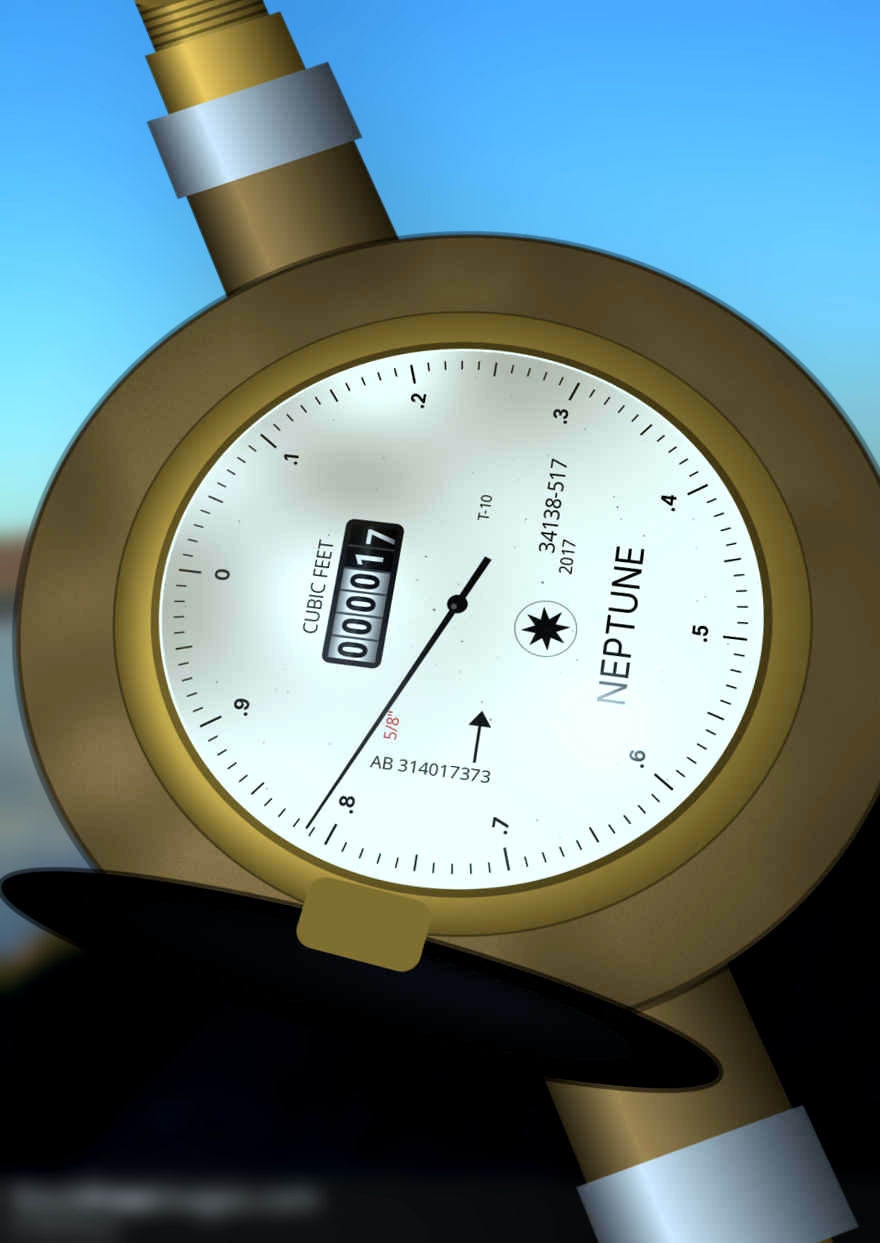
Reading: 16.81 ft³
